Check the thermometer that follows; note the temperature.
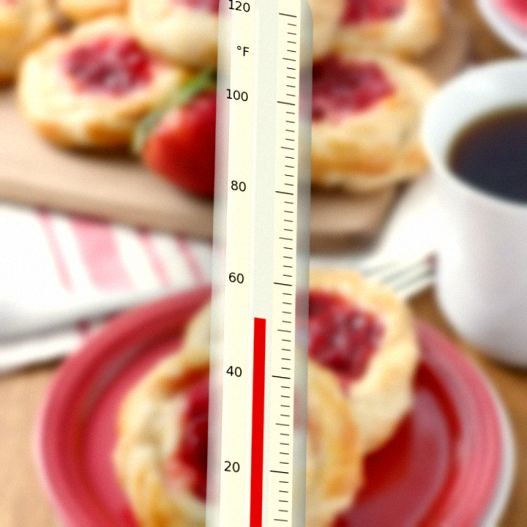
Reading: 52 °F
